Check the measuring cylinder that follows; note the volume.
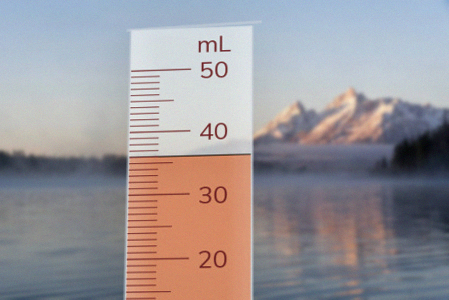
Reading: 36 mL
